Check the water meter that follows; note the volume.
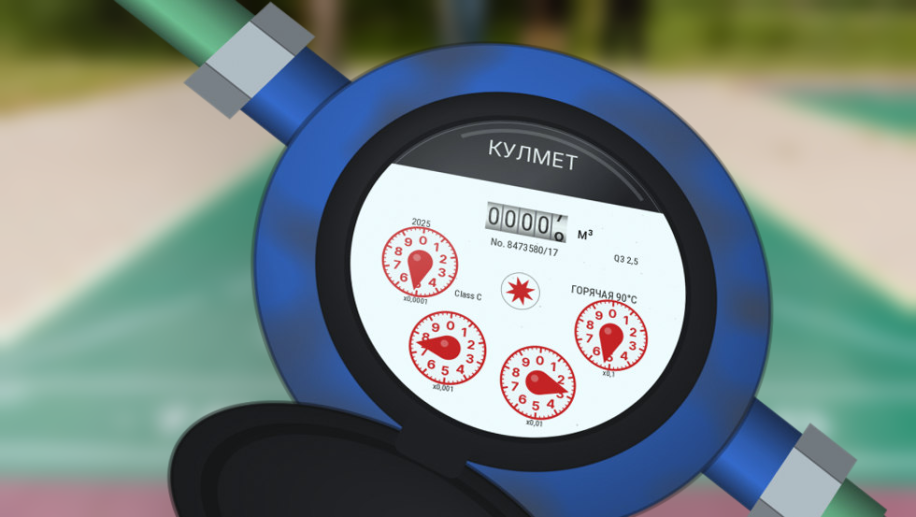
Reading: 7.5275 m³
